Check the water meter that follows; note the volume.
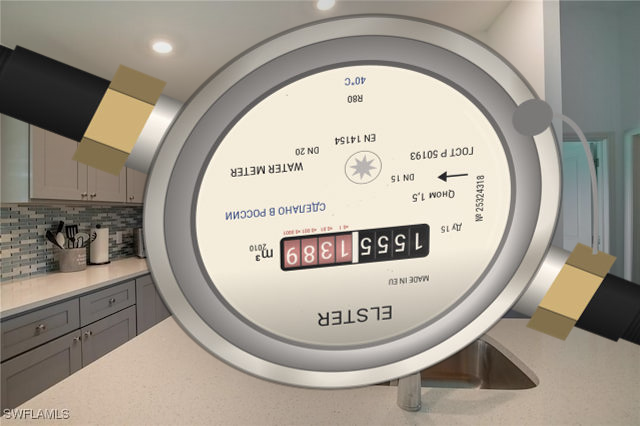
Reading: 1555.1389 m³
